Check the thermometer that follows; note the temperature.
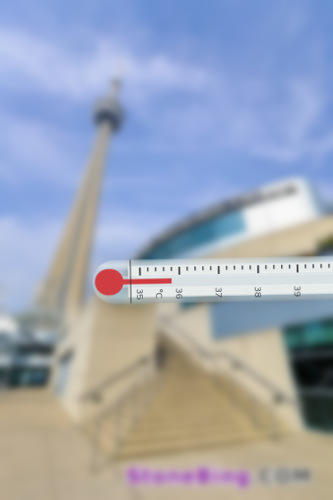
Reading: 35.8 °C
